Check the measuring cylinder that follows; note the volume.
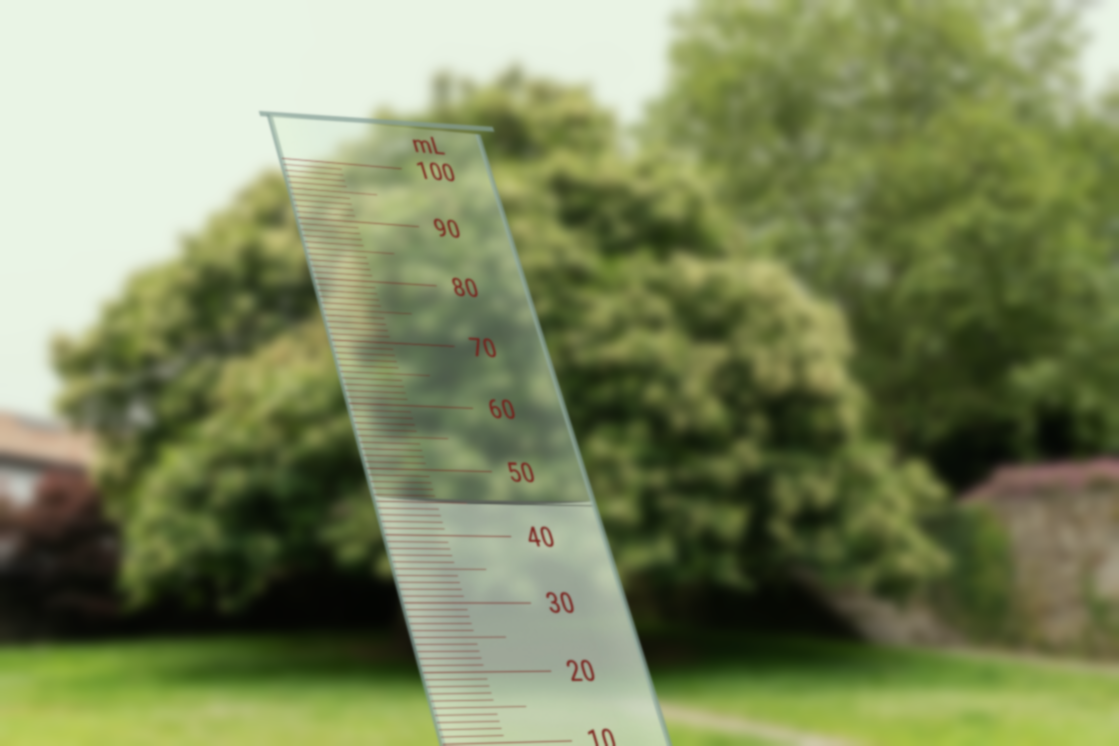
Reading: 45 mL
